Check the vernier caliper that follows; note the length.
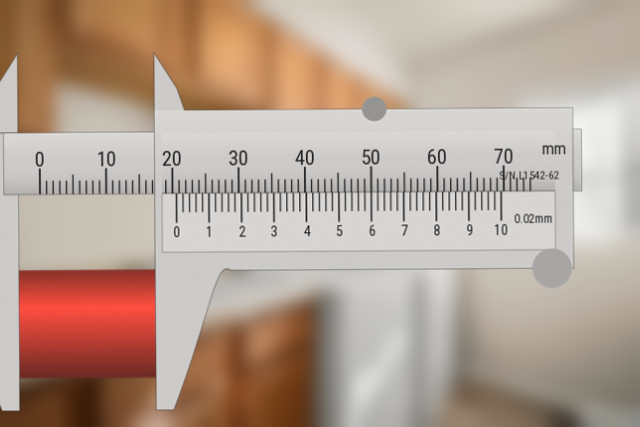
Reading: 20.6 mm
